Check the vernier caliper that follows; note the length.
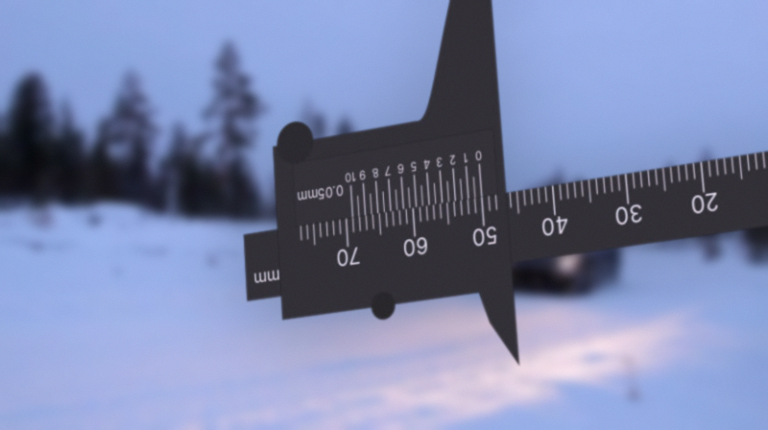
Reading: 50.0 mm
